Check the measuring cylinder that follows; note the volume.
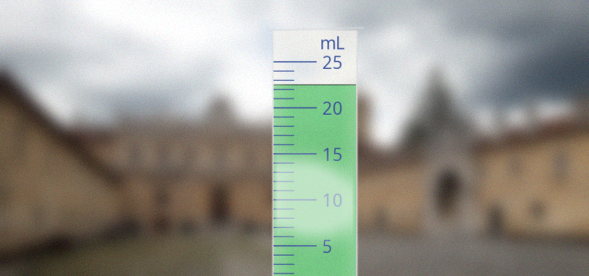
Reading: 22.5 mL
